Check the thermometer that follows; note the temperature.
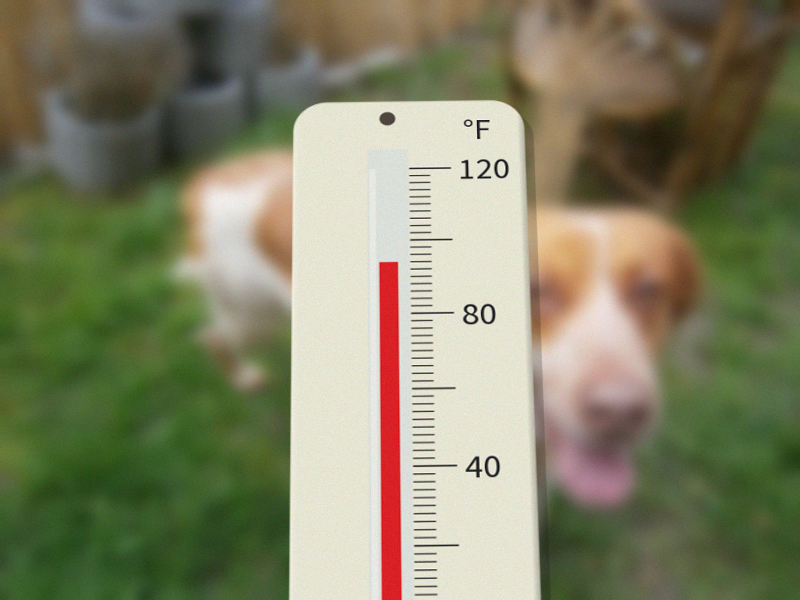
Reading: 94 °F
